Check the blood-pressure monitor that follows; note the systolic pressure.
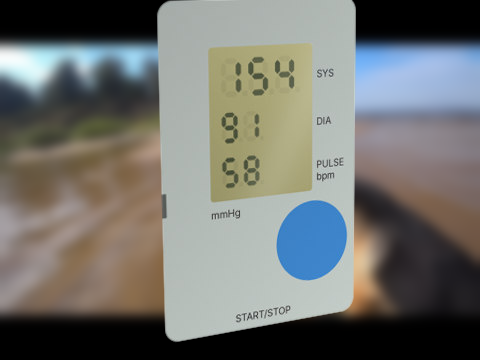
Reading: 154 mmHg
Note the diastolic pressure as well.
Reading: 91 mmHg
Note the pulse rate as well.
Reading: 58 bpm
